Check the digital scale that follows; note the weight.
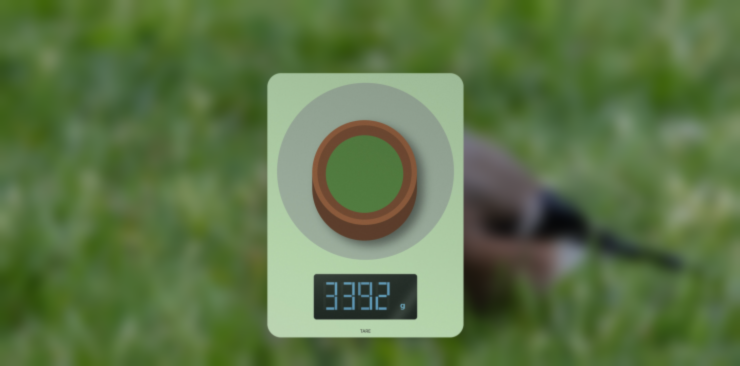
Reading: 3392 g
